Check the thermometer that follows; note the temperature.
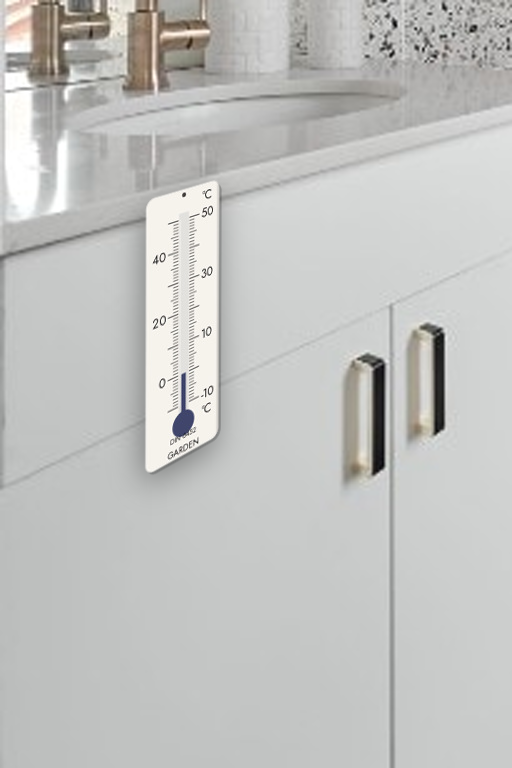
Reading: 0 °C
